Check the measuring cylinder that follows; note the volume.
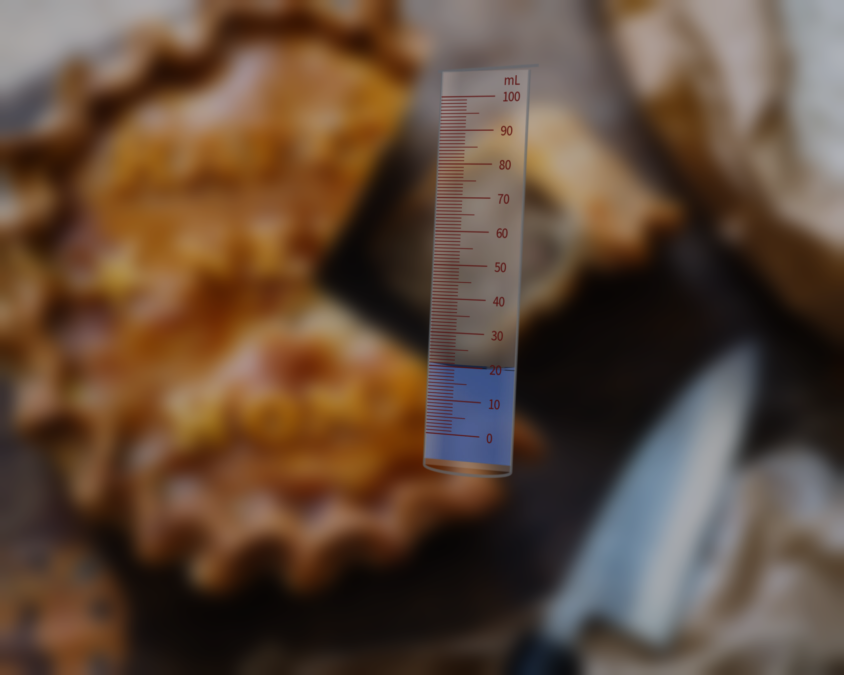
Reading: 20 mL
